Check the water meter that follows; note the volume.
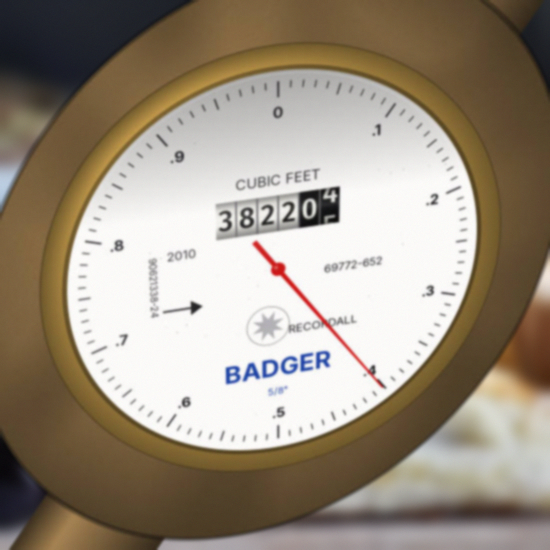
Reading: 382204.40 ft³
